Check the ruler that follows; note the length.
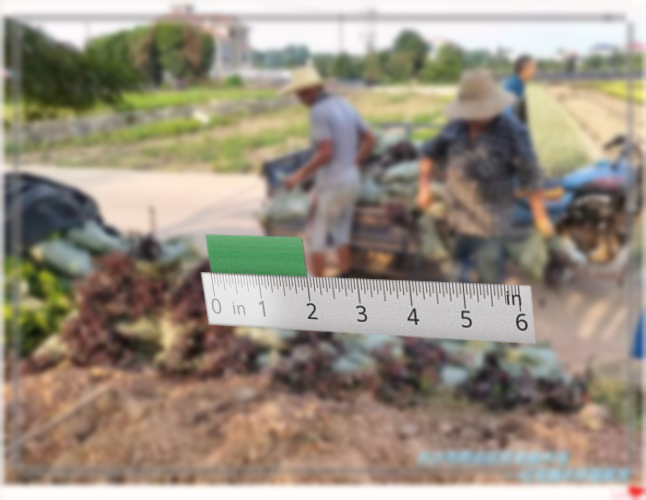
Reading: 2 in
